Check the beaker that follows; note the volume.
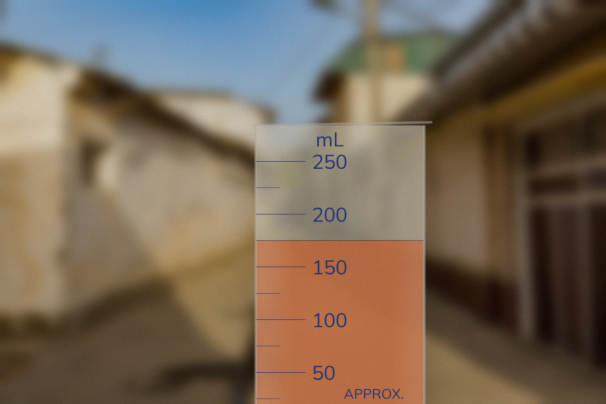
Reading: 175 mL
